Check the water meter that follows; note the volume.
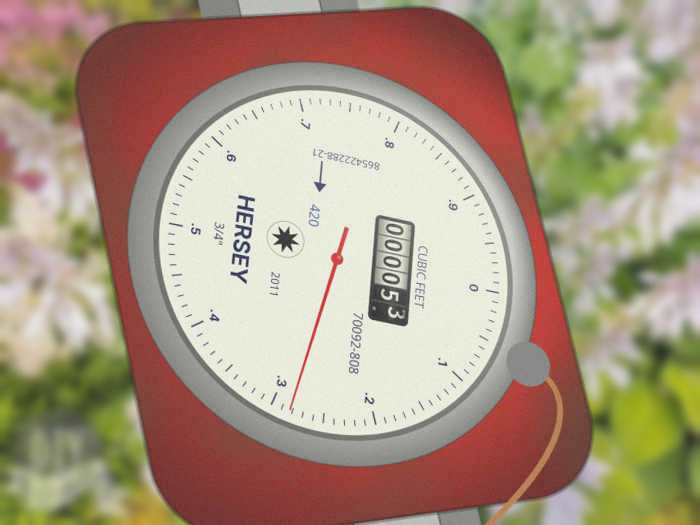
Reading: 53.28 ft³
